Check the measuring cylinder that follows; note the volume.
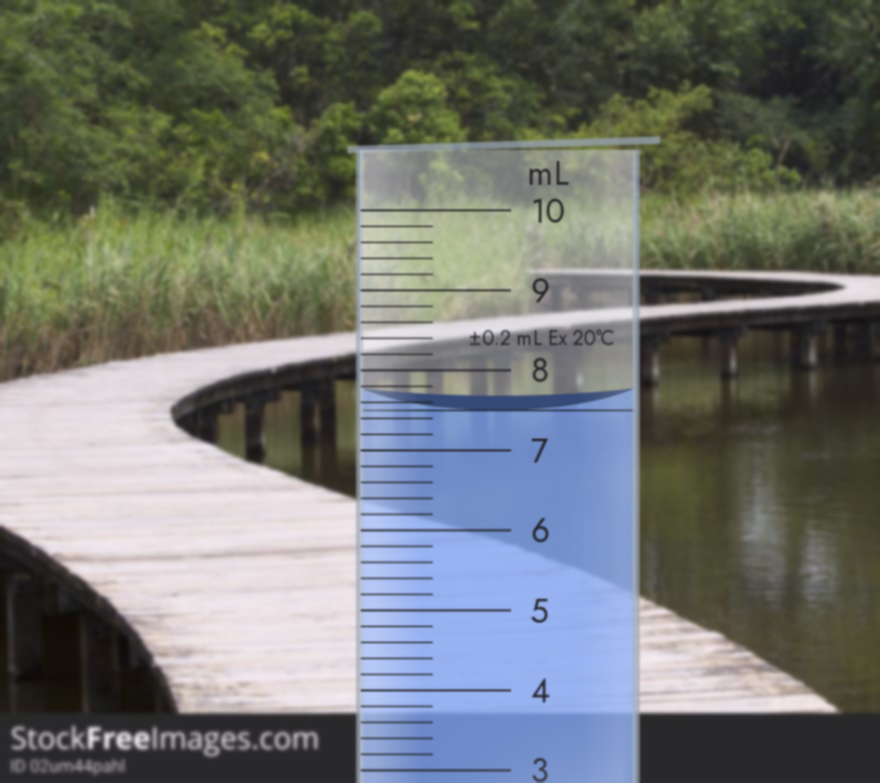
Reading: 7.5 mL
